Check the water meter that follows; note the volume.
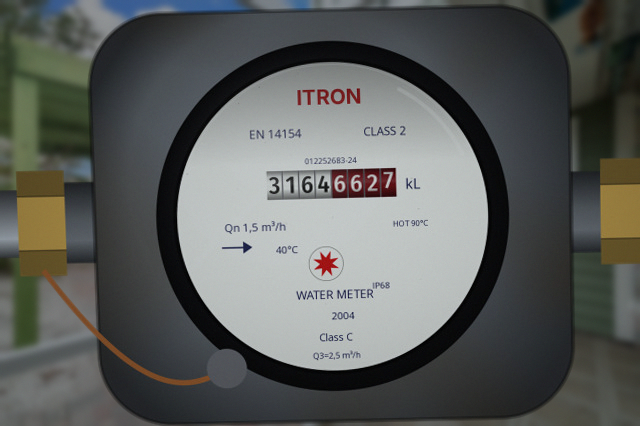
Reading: 3164.6627 kL
